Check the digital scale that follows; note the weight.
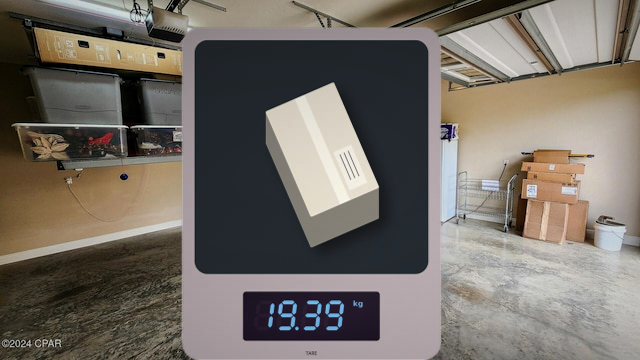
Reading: 19.39 kg
